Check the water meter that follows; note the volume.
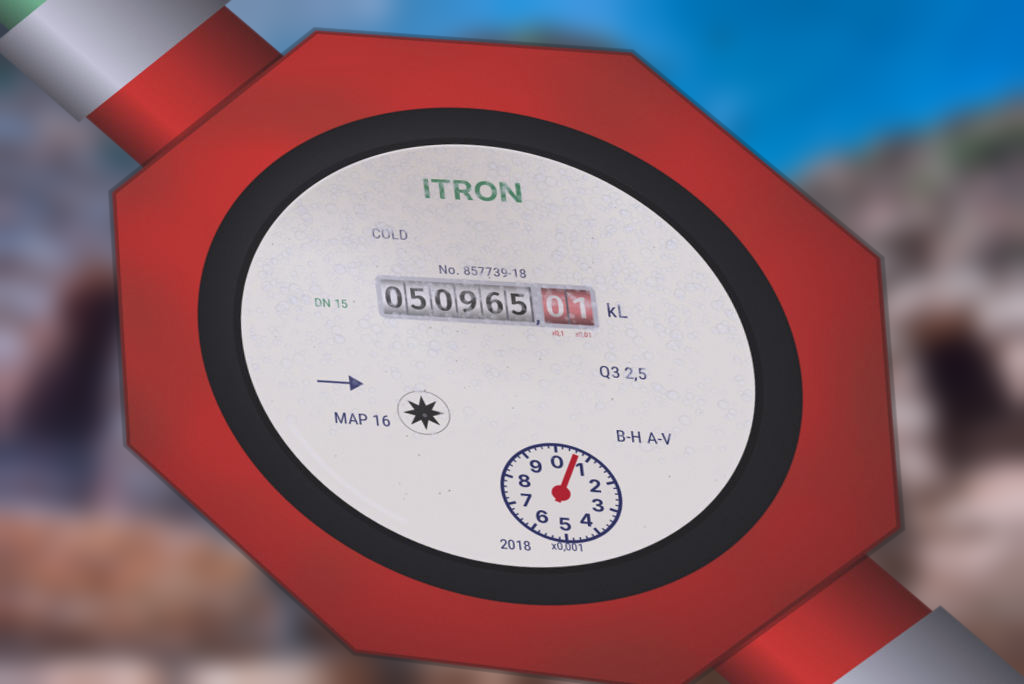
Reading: 50965.010 kL
